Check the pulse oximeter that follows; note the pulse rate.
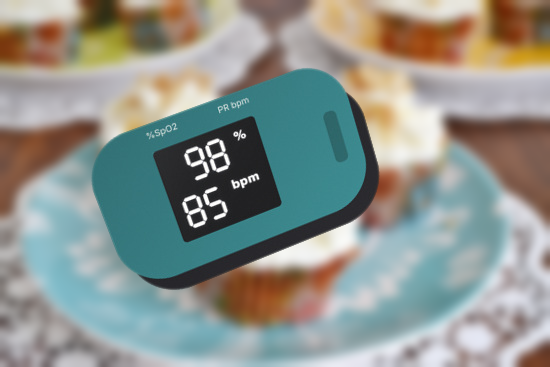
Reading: 85 bpm
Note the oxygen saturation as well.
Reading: 98 %
